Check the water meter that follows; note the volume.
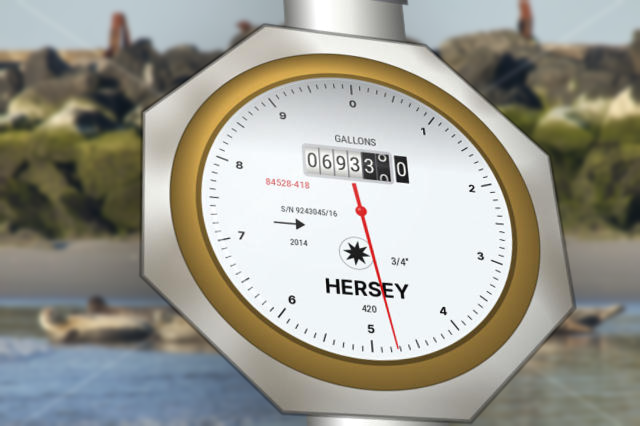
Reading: 693384.7 gal
